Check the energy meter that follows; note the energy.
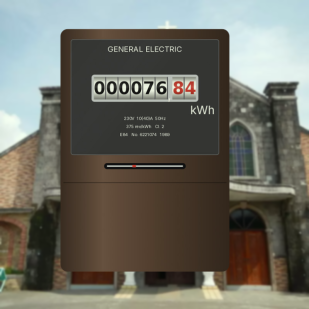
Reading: 76.84 kWh
